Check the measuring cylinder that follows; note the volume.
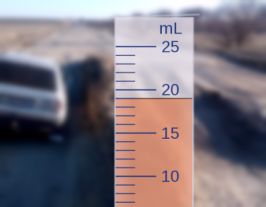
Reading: 19 mL
